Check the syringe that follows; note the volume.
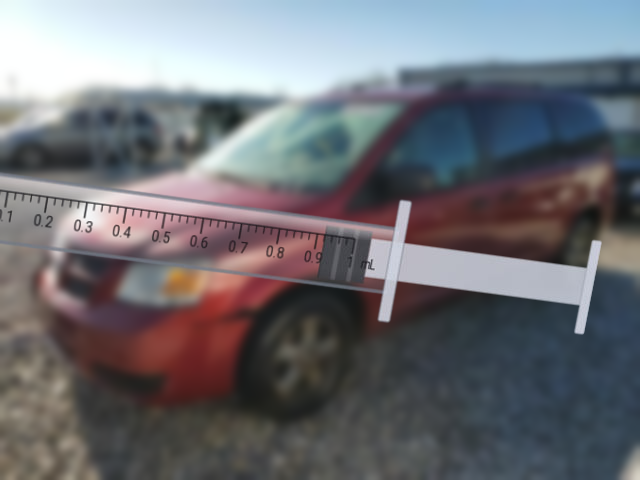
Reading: 0.92 mL
